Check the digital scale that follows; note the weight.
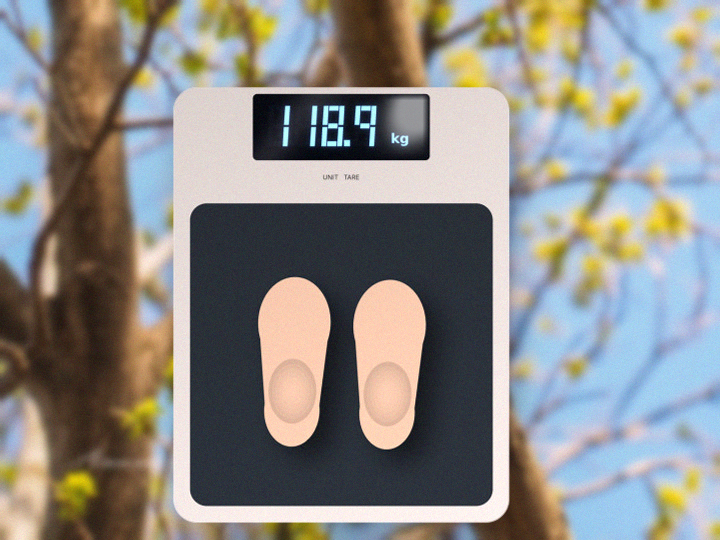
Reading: 118.9 kg
